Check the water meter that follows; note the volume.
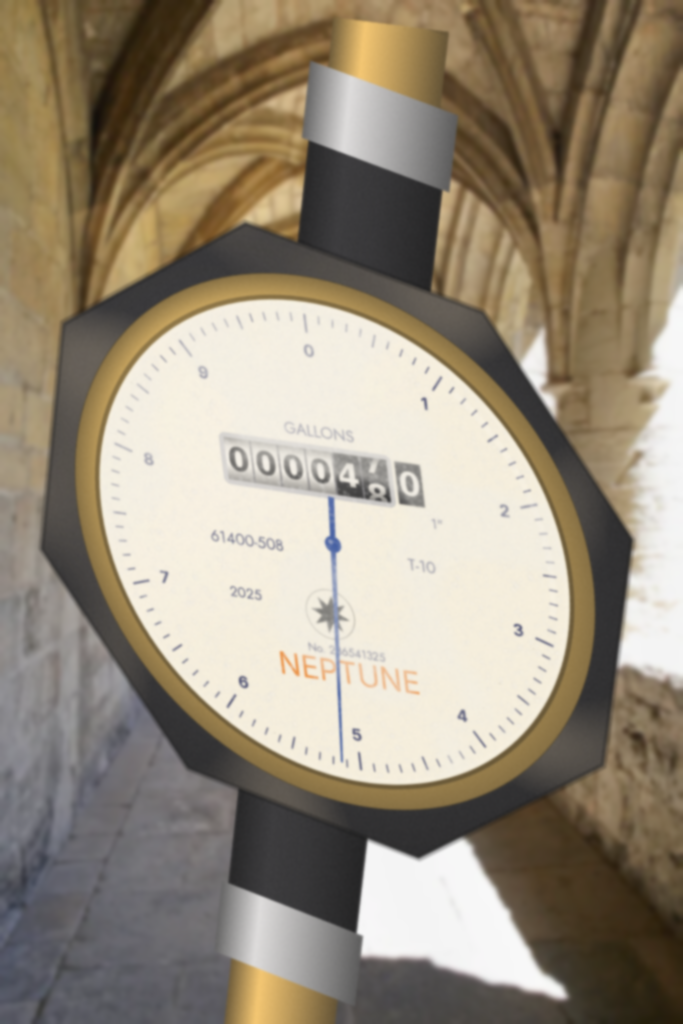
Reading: 475.1 gal
